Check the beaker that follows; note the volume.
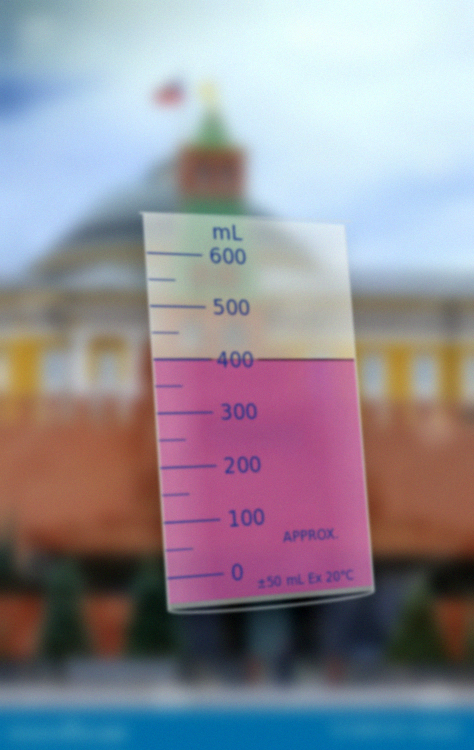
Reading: 400 mL
